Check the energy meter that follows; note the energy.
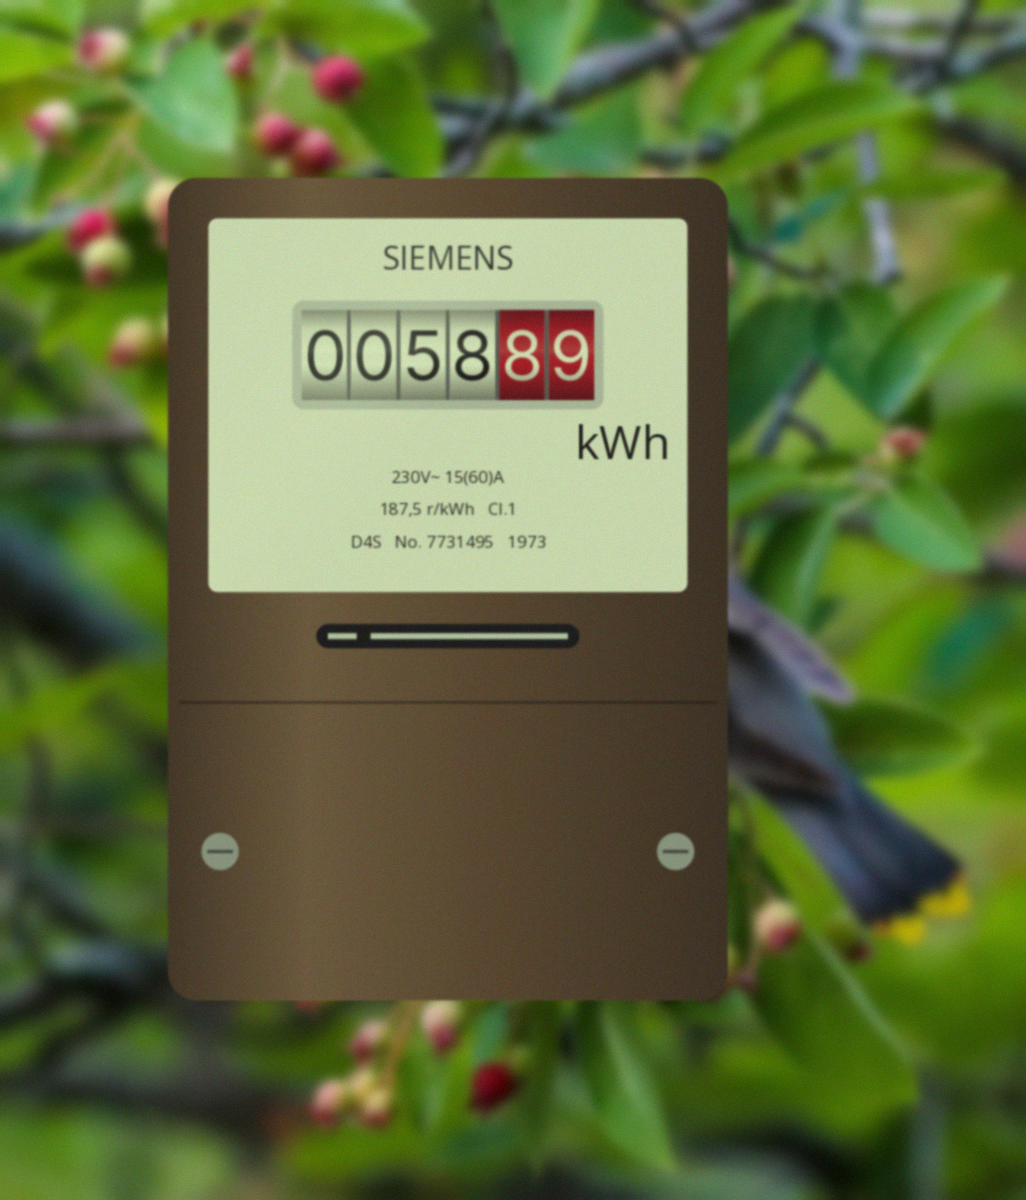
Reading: 58.89 kWh
